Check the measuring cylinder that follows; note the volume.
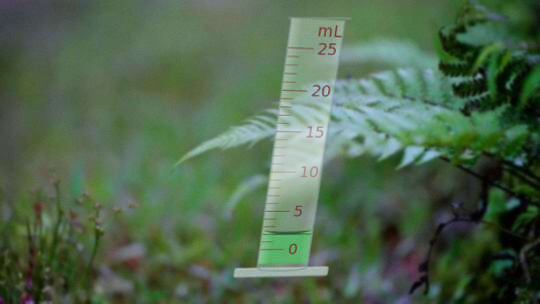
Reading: 2 mL
